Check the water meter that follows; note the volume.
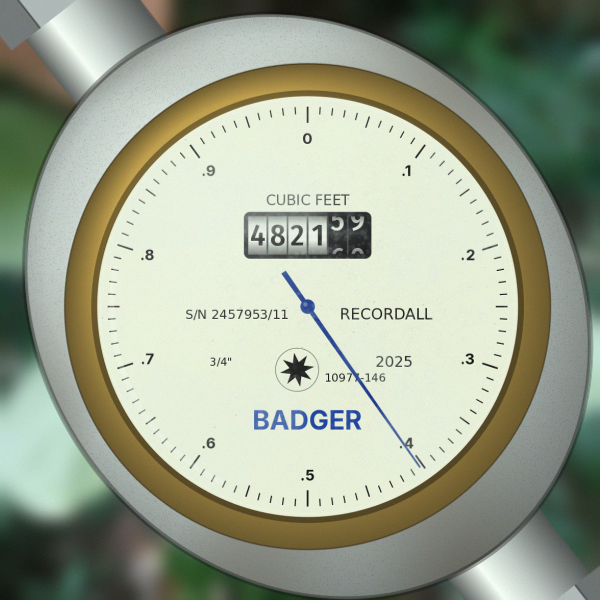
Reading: 482159.40 ft³
